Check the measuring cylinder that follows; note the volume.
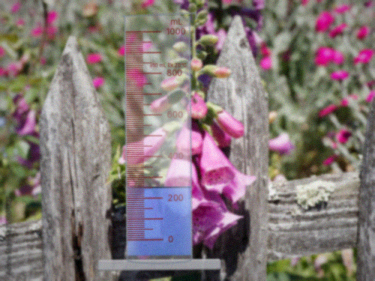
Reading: 250 mL
